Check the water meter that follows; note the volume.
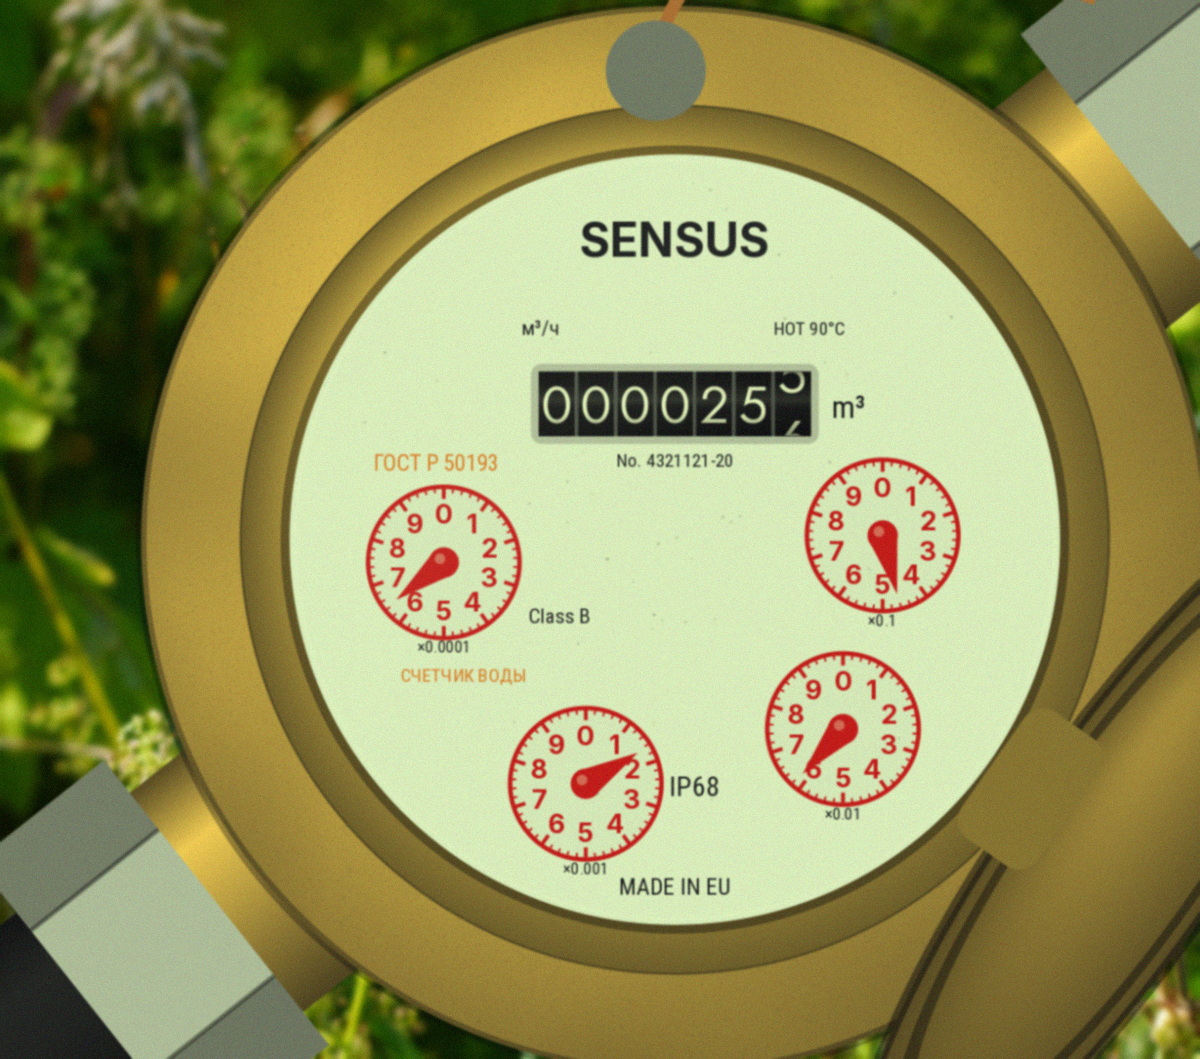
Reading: 255.4616 m³
